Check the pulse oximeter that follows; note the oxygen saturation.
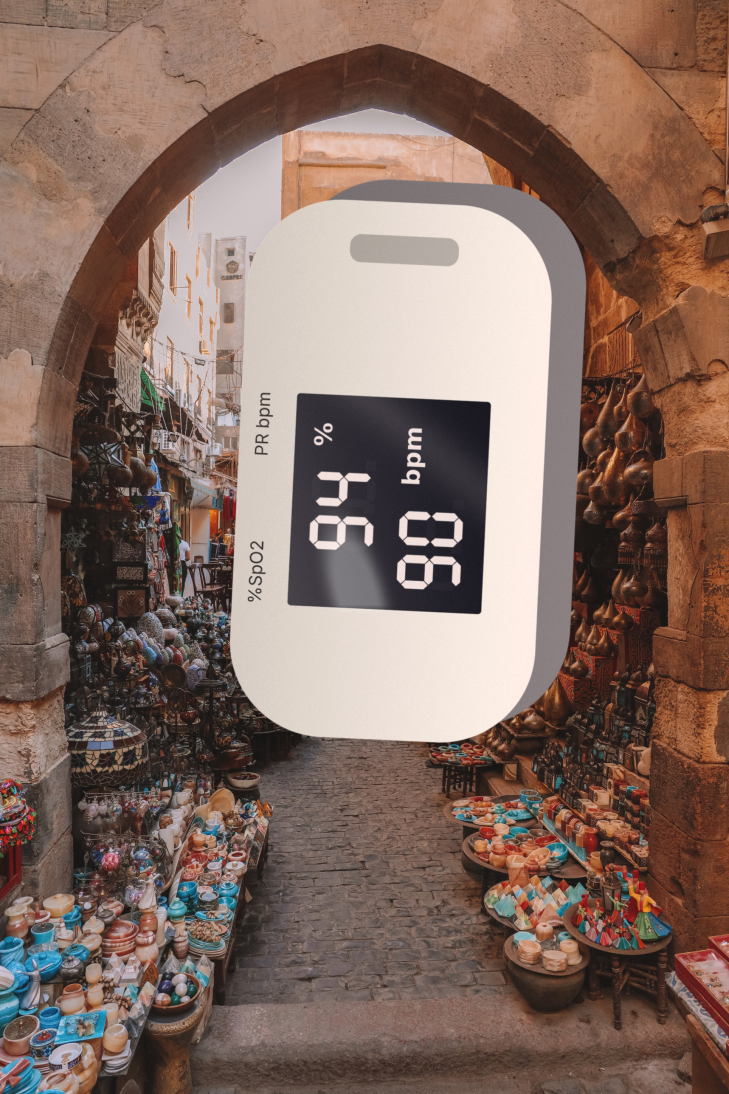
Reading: 94 %
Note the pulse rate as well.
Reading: 90 bpm
